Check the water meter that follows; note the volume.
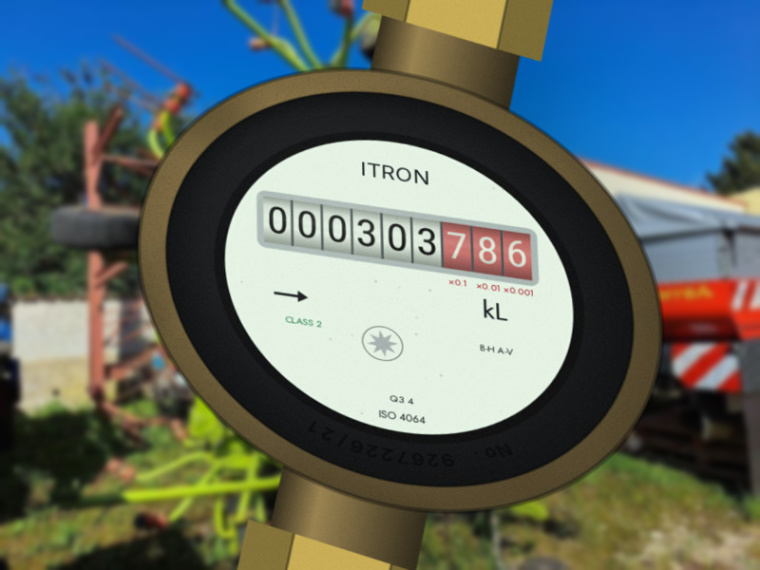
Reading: 303.786 kL
